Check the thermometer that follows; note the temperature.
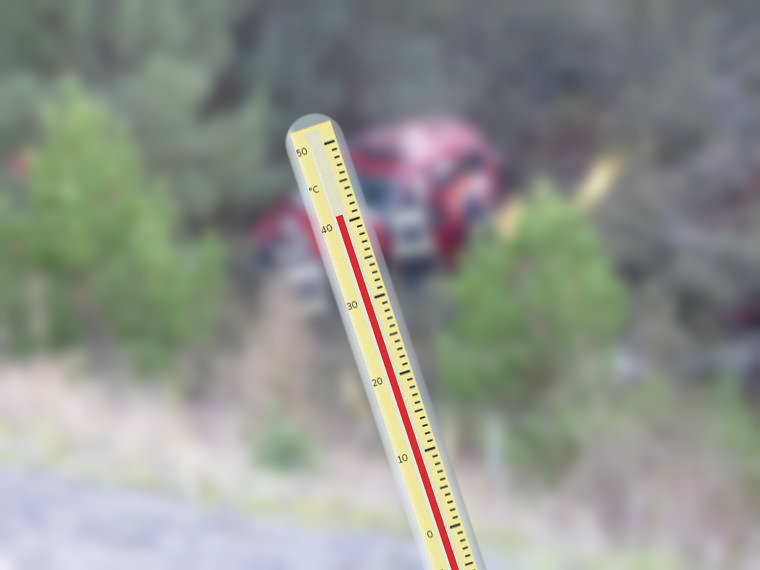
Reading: 41 °C
